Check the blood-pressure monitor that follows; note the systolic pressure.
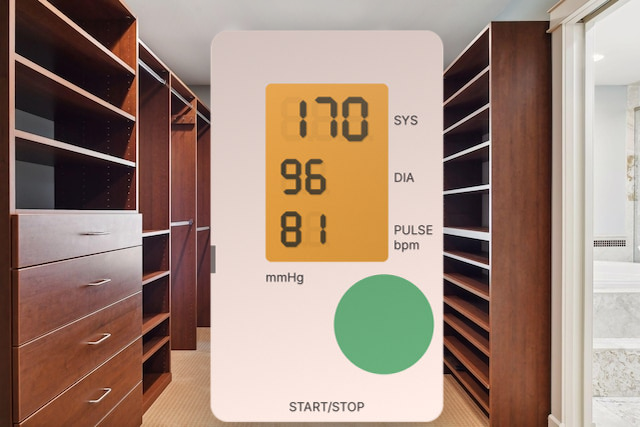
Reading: 170 mmHg
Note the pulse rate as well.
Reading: 81 bpm
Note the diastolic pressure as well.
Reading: 96 mmHg
